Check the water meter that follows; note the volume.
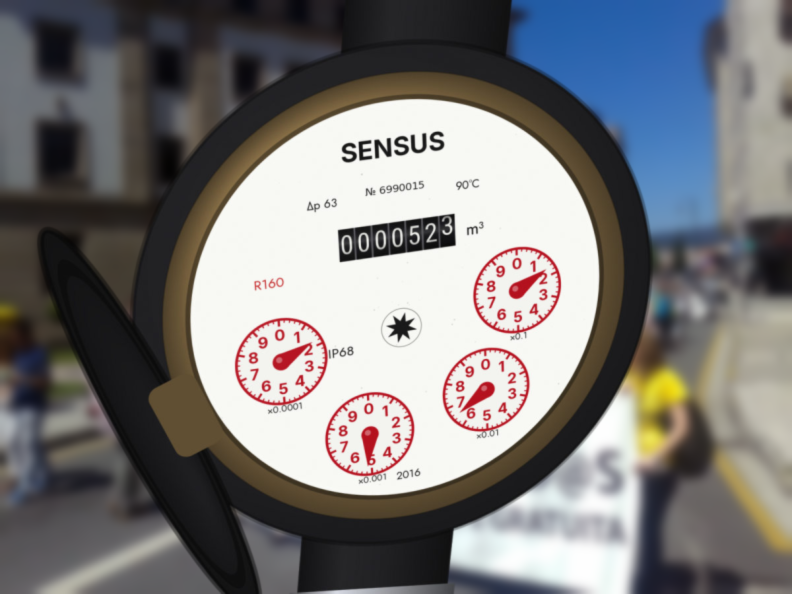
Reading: 523.1651 m³
